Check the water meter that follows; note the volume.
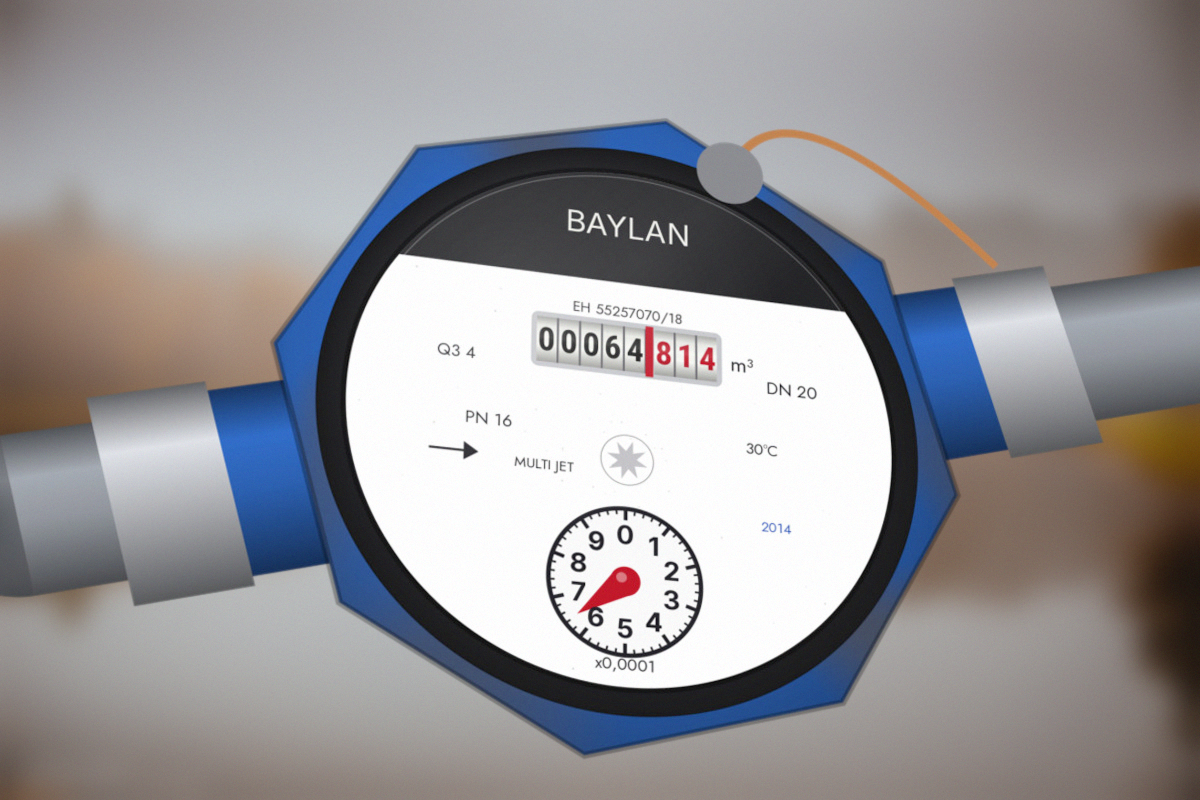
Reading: 64.8146 m³
